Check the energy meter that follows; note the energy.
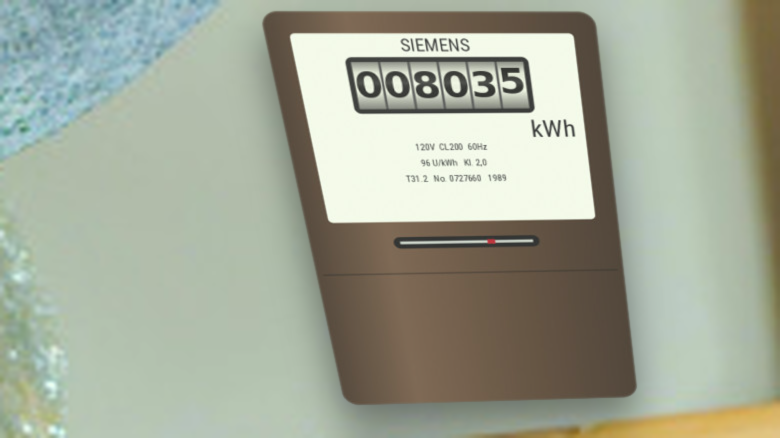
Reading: 8035 kWh
